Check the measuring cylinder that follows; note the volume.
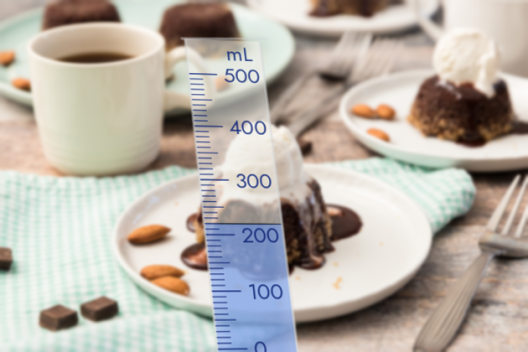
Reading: 220 mL
